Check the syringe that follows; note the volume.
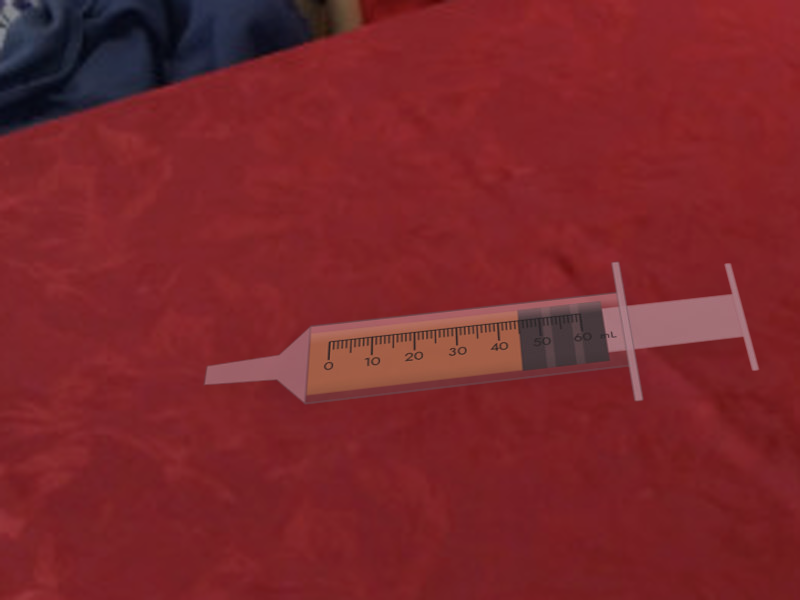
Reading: 45 mL
